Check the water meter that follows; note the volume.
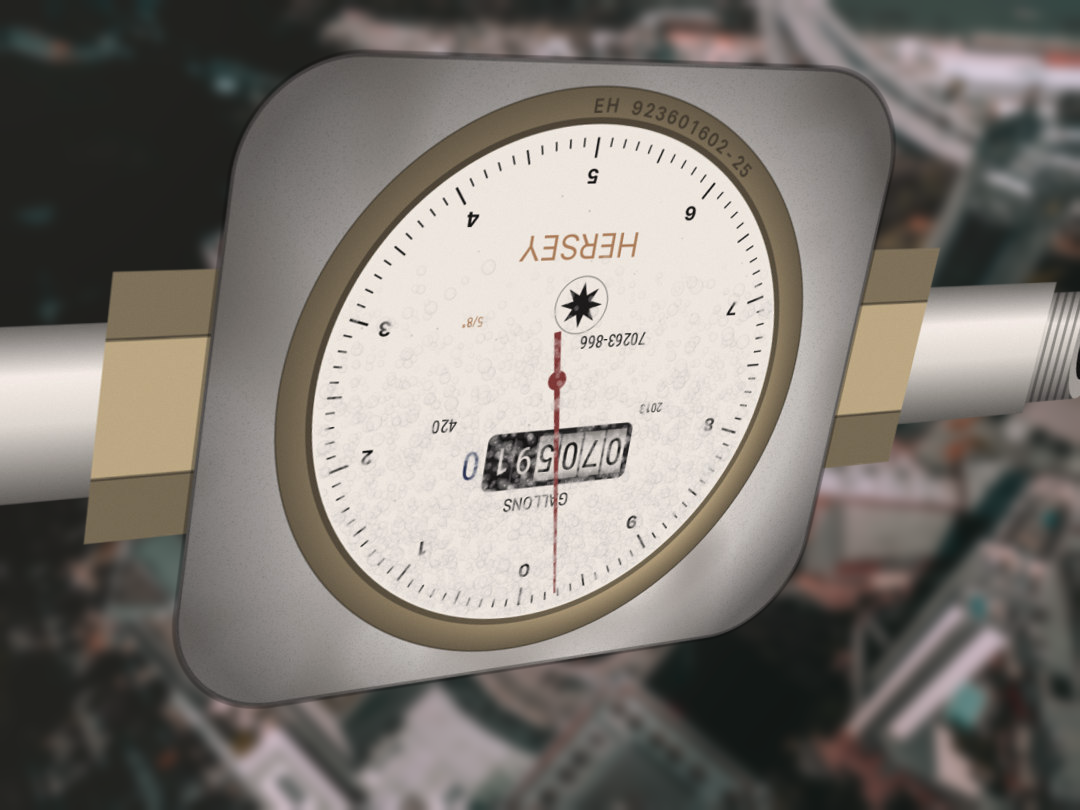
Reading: 705909.7 gal
